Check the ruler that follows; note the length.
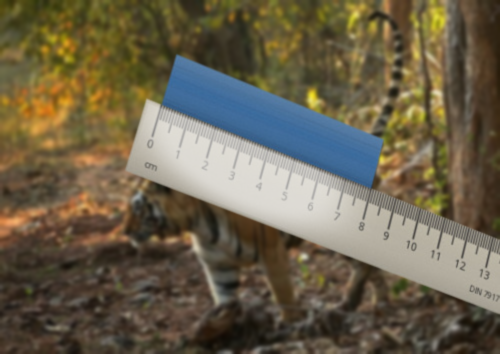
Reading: 8 cm
